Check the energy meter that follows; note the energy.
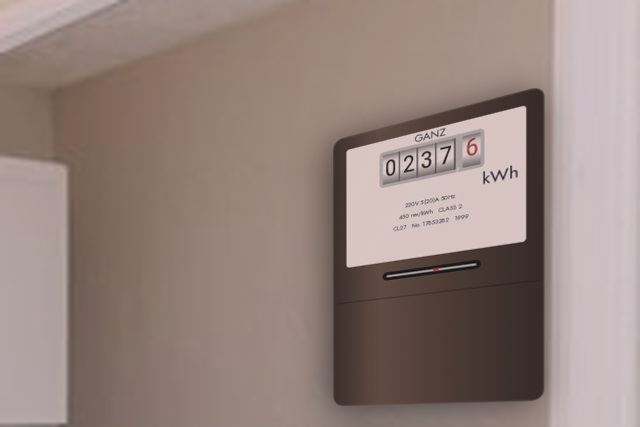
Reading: 237.6 kWh
